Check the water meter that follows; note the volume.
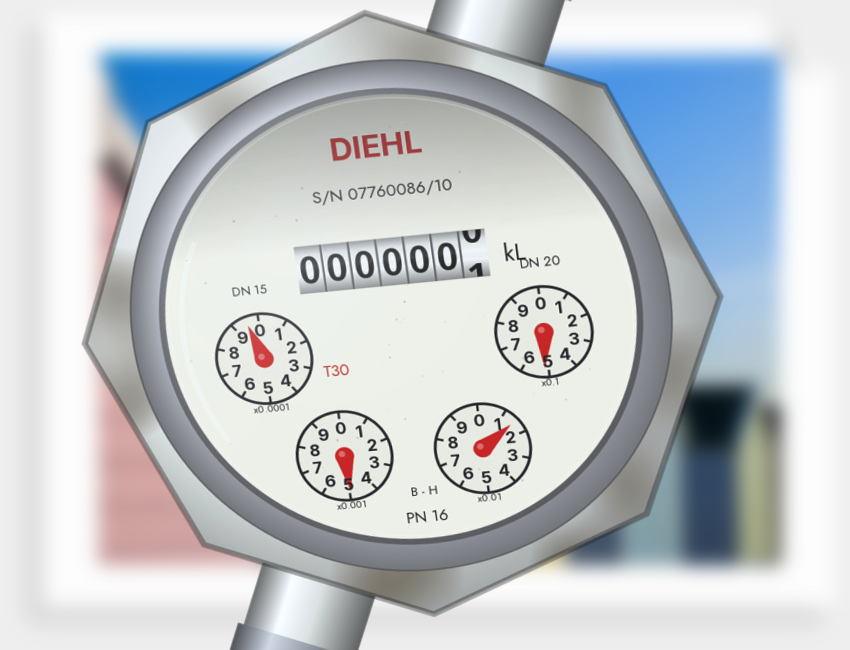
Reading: 0.5149 kL
